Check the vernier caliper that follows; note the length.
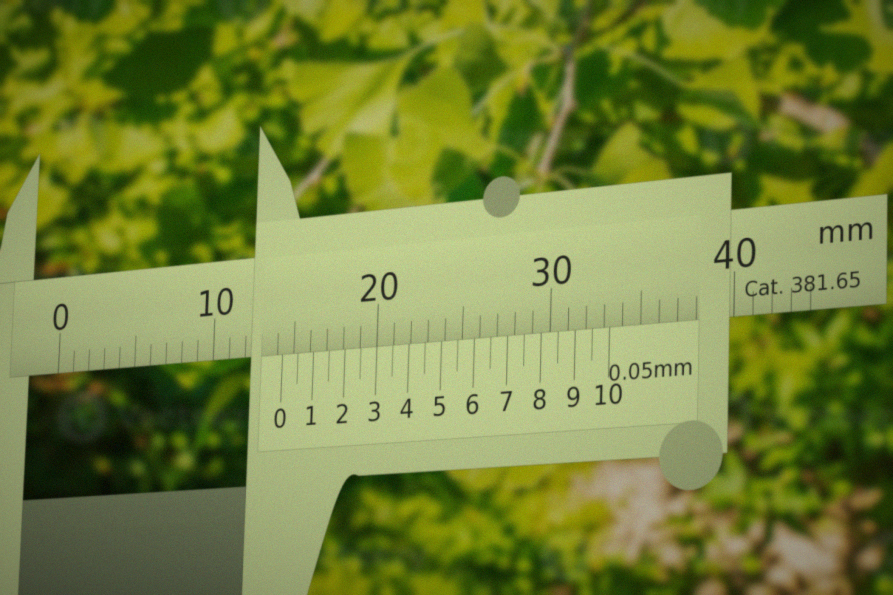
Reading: 14.3 mm
